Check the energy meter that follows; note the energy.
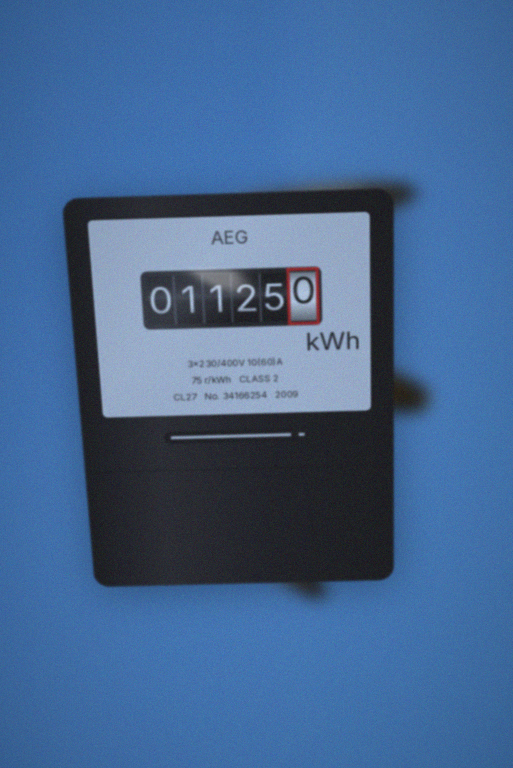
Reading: 1125.0 kWh
